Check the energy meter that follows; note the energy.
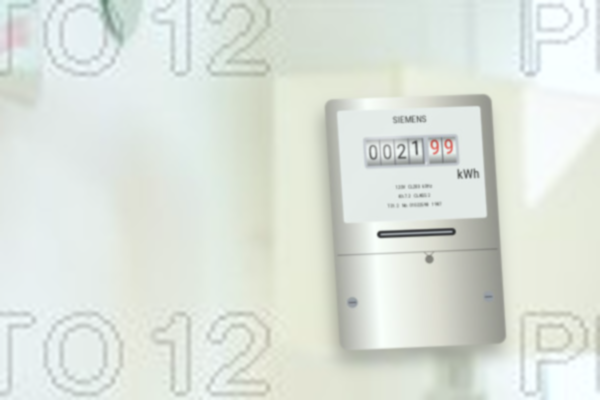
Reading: 21.99 kWh
